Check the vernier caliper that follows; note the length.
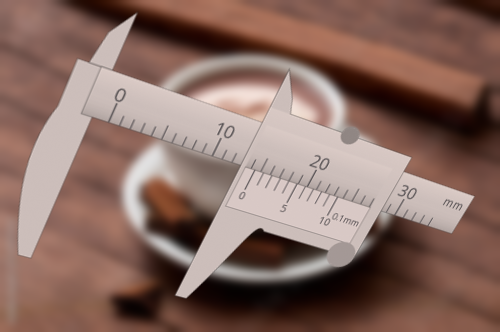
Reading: 14.4 mm
